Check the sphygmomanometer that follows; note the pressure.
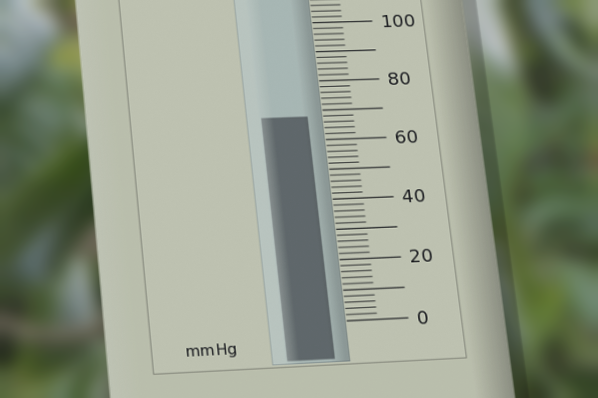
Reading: 68 mmHg
